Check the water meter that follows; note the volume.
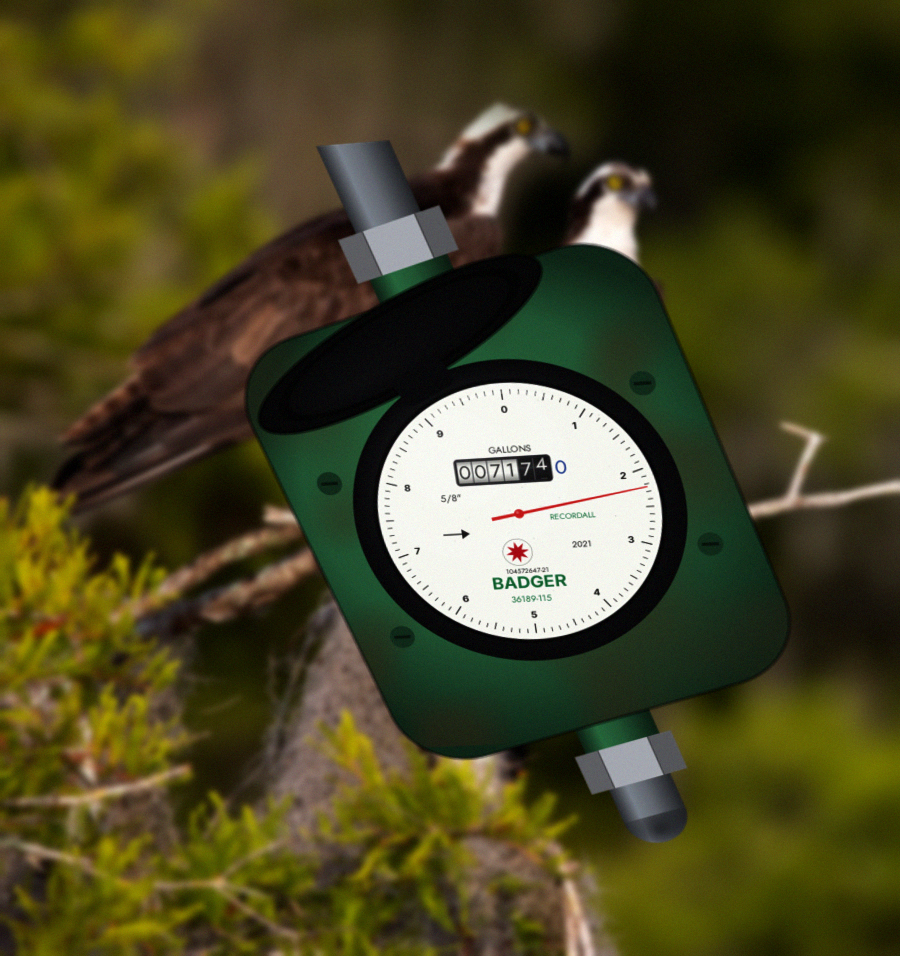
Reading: 71742.2 gal
